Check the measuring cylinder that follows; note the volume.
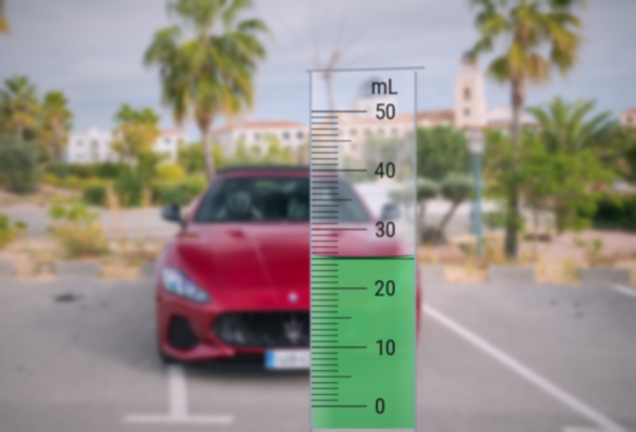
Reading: 25 mL
